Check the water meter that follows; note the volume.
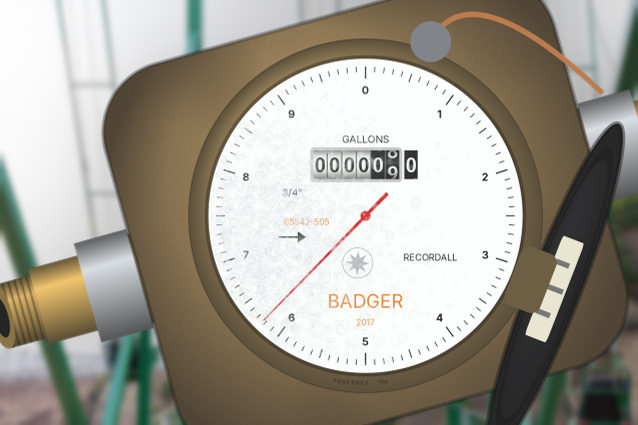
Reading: 86.2 gal
